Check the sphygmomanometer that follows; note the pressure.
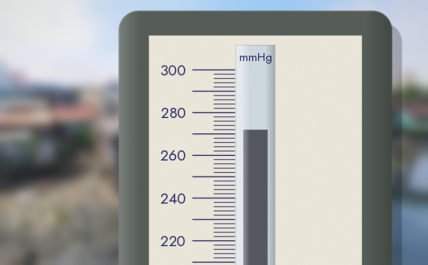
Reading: 272 mmHg
